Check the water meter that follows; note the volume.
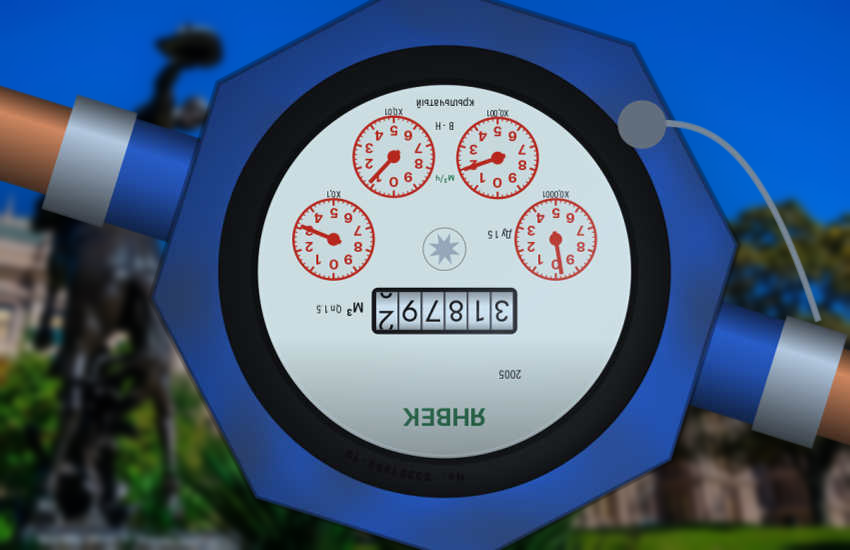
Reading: 318792.3119 m³
